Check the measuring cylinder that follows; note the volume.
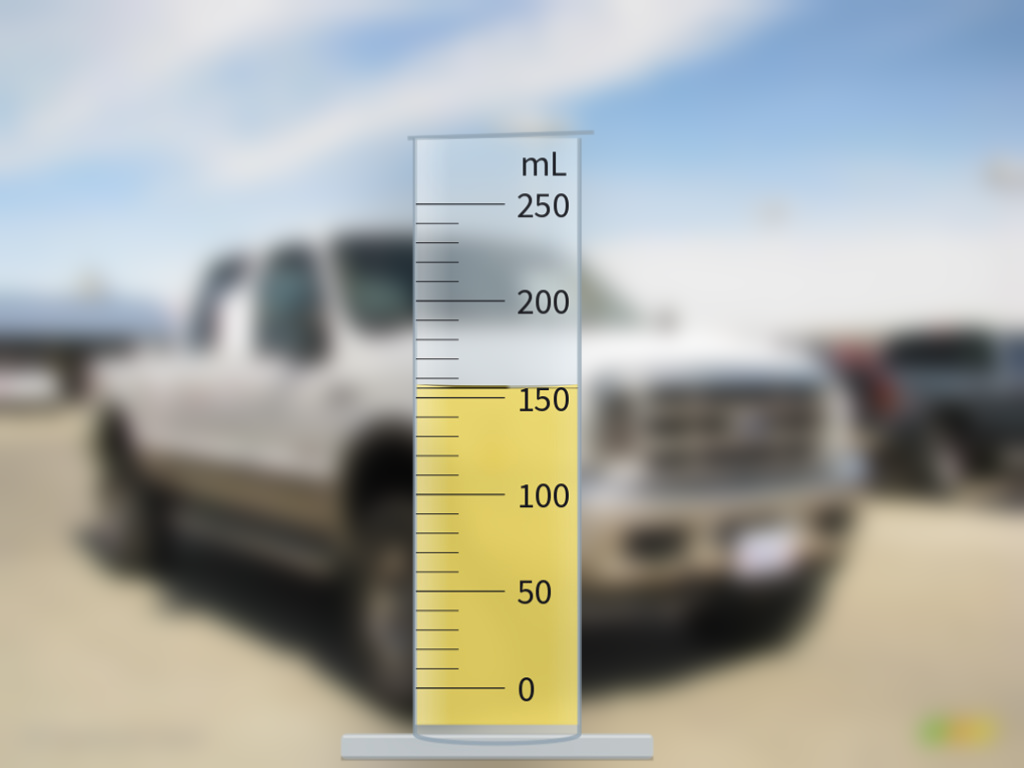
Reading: 155 mL
